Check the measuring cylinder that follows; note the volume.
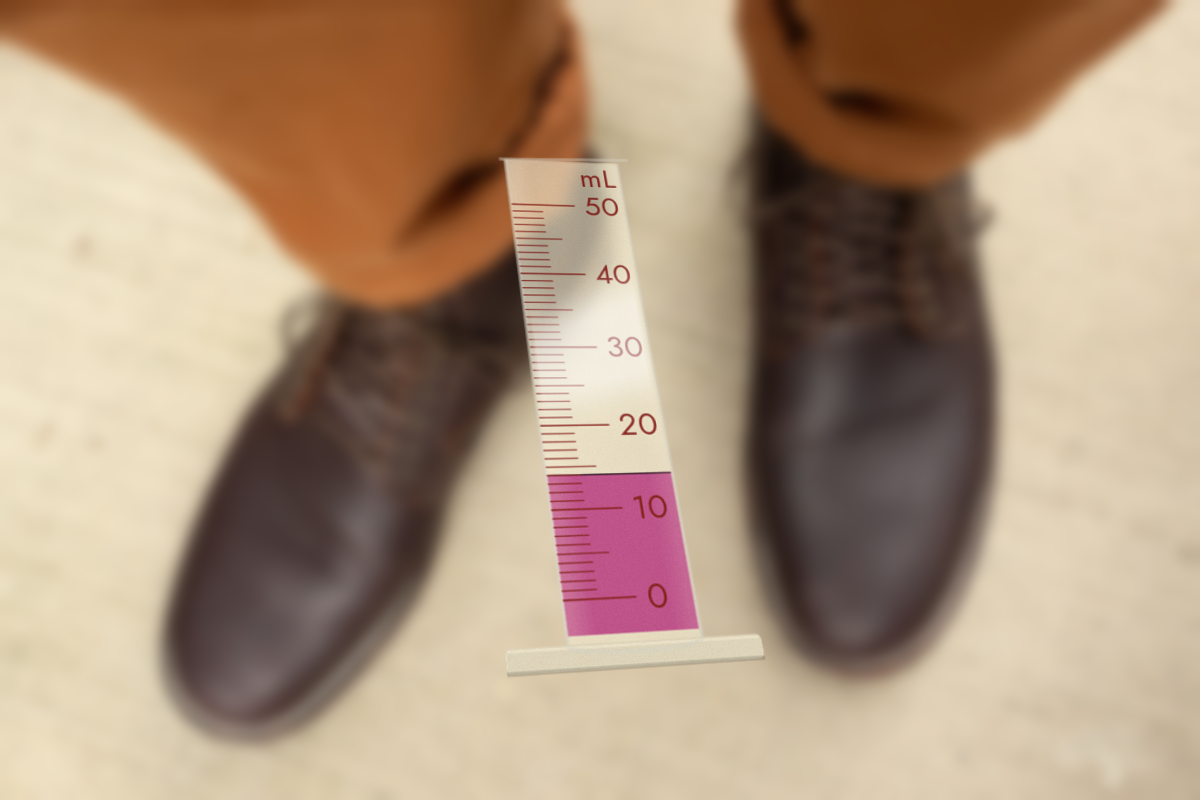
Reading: 14 mL
